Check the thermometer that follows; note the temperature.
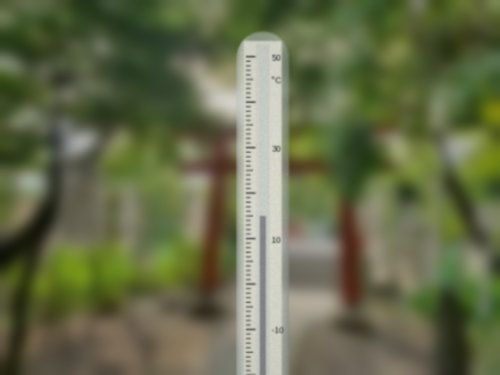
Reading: 15 °C
